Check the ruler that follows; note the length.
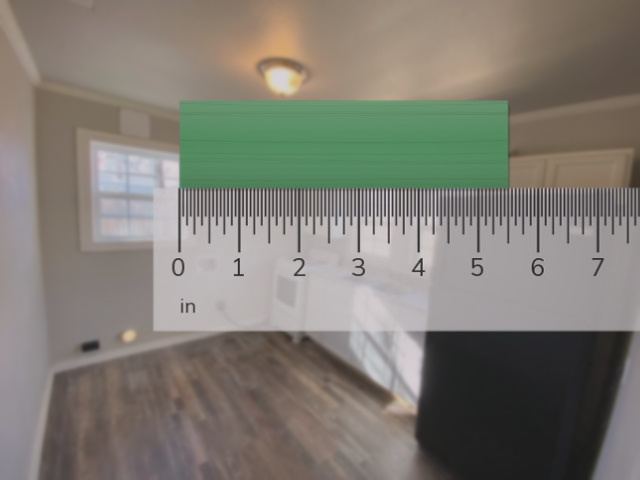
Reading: 5.5 in
